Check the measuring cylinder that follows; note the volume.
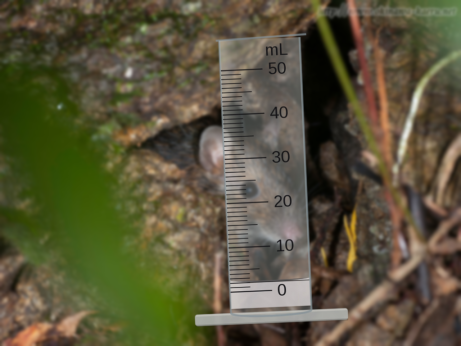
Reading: 2 mL
